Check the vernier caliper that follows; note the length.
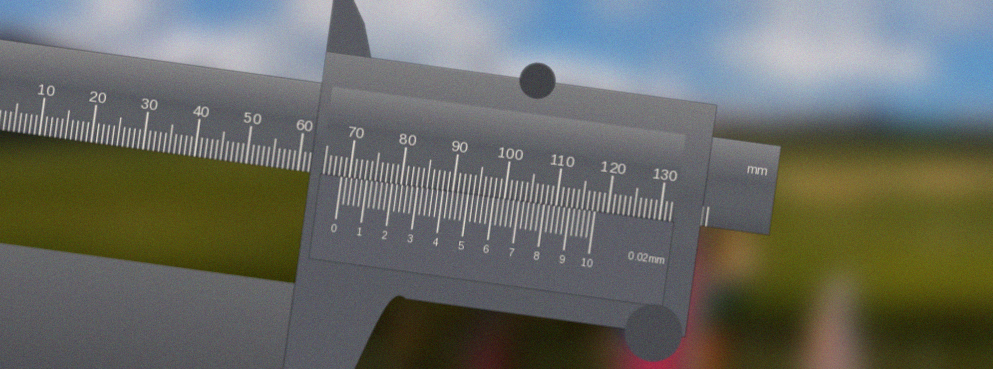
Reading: 68.5 mm
